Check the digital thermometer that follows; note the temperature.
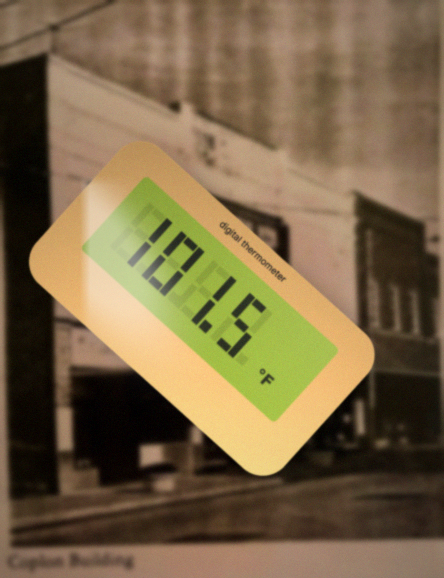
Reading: 101.5 °F
